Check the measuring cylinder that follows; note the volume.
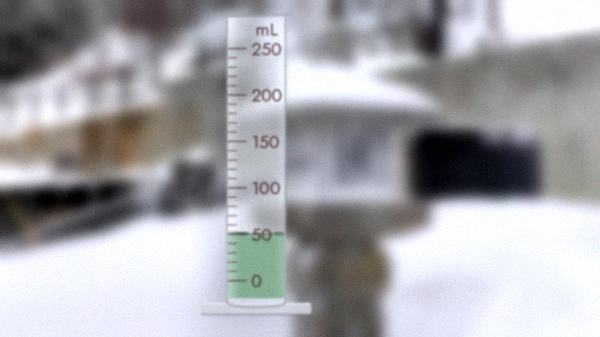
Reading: 50 mL
